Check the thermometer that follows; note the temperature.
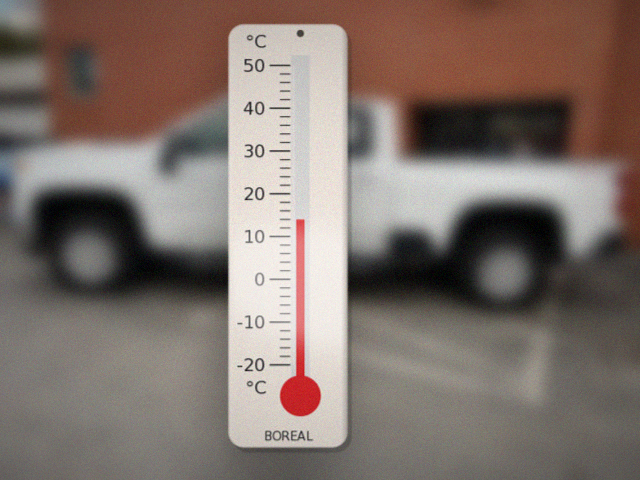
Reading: 14 °C
